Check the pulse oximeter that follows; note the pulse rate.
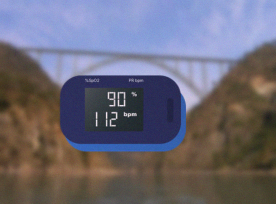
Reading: 112 bpm
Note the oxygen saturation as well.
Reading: 90 %
